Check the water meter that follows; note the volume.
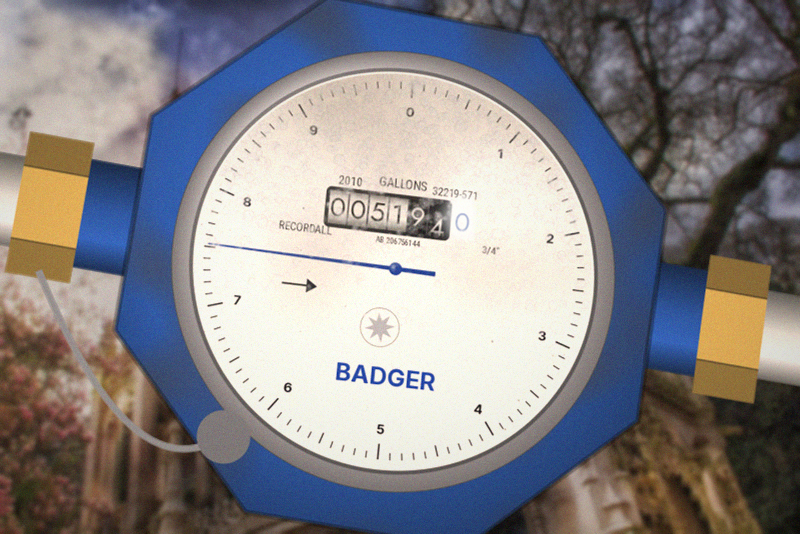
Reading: 51937.5 gal
